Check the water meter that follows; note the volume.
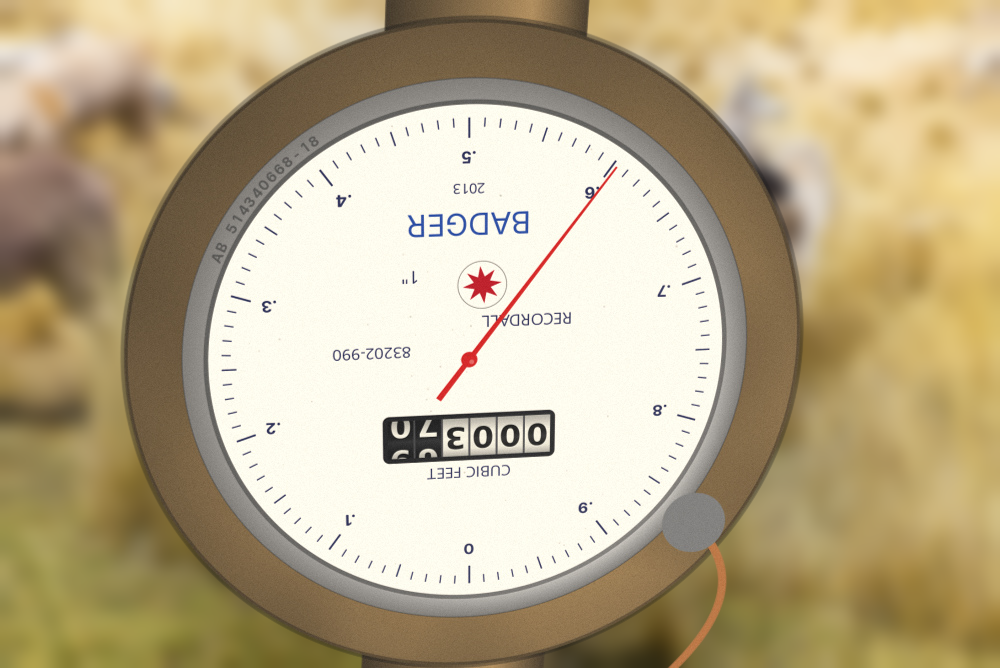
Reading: 369.60 ft³
